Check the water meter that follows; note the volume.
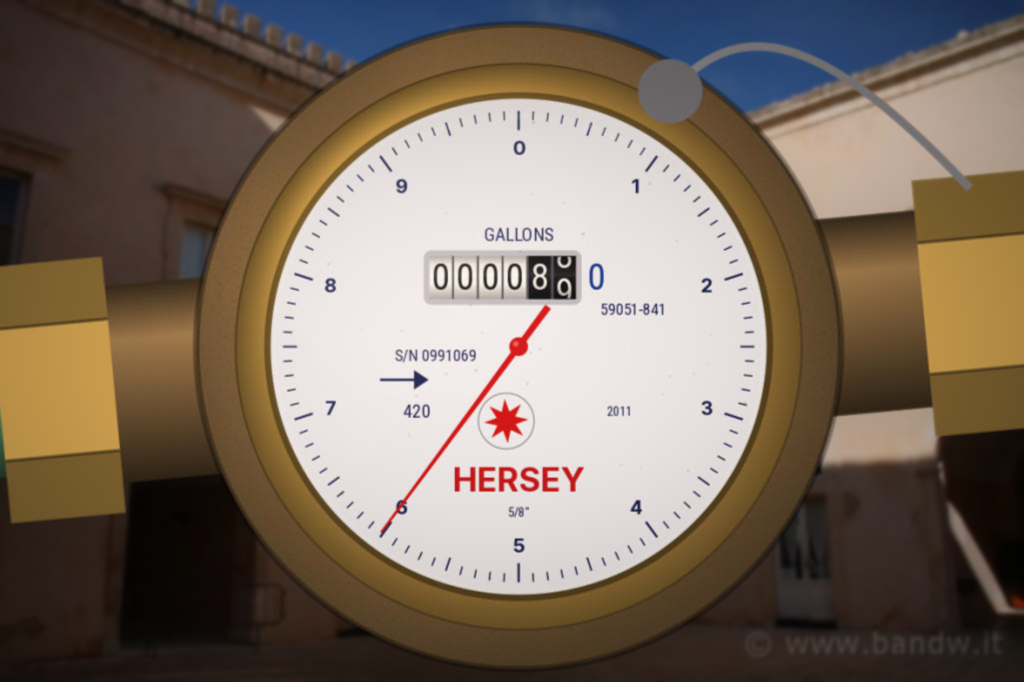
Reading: 886.0 gal
